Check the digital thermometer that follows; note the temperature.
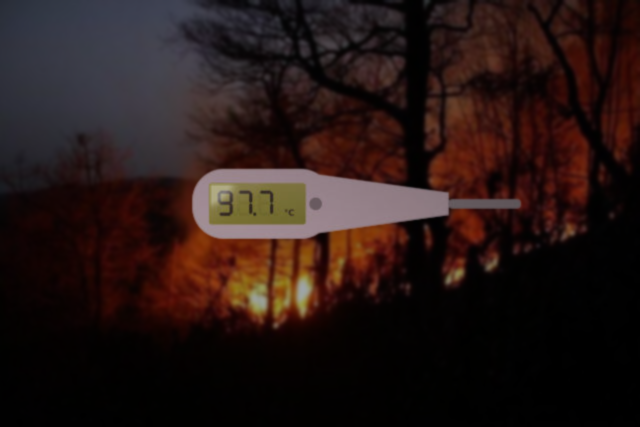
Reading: 97.7 °C
